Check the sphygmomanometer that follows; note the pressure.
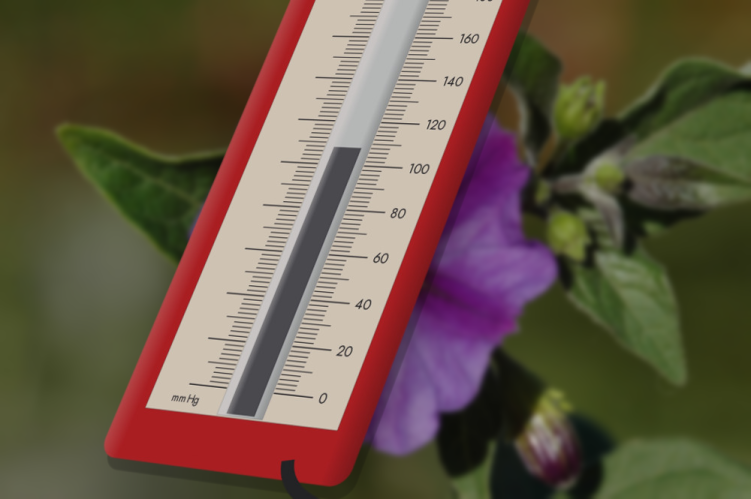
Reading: 108 mmHg
